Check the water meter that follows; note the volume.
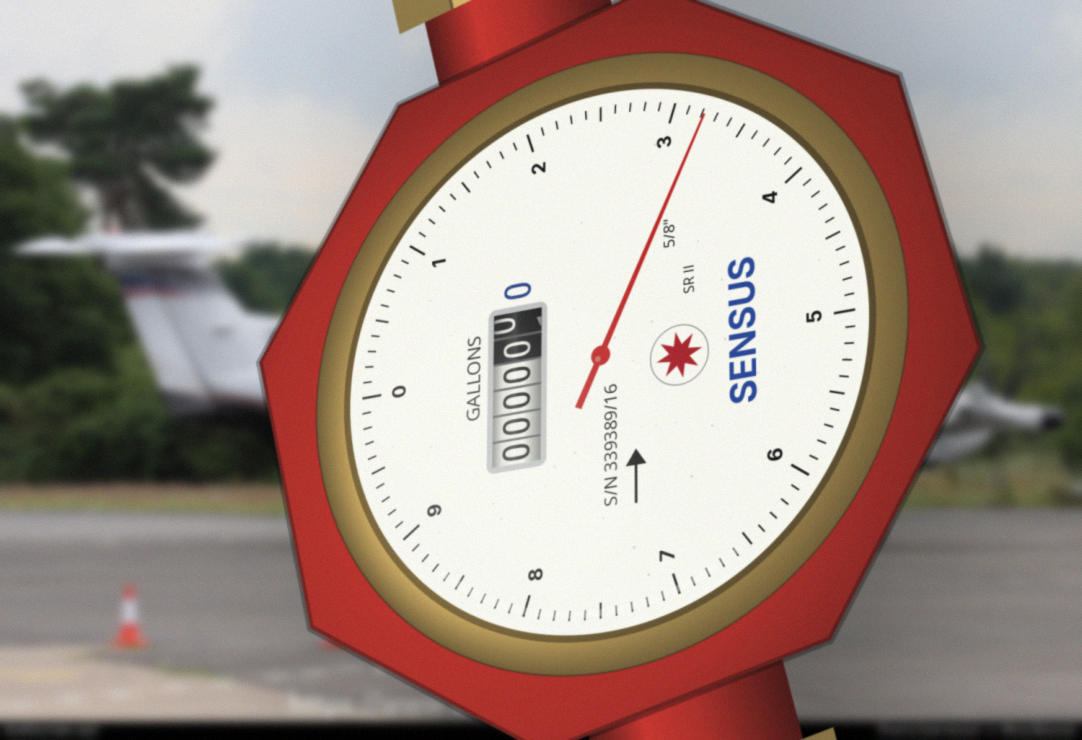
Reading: 3.2 gal
